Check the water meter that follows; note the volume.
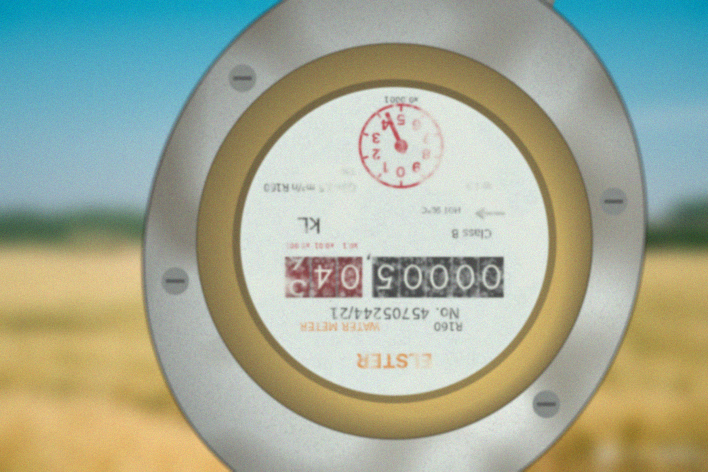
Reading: 5.0454 kL
